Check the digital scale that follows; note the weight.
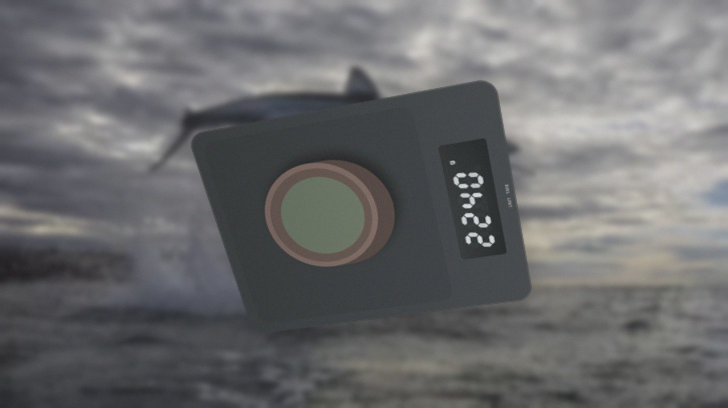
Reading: 2240 g
